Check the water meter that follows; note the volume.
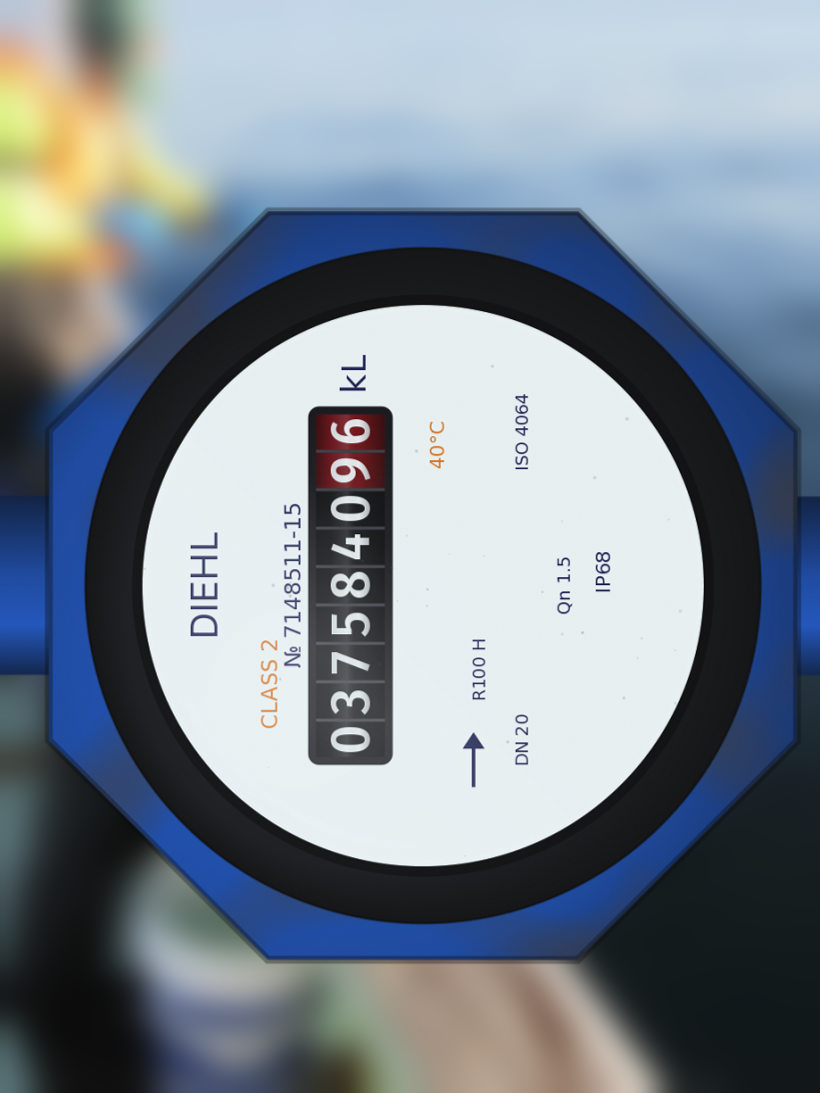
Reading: 375840.96 kL
